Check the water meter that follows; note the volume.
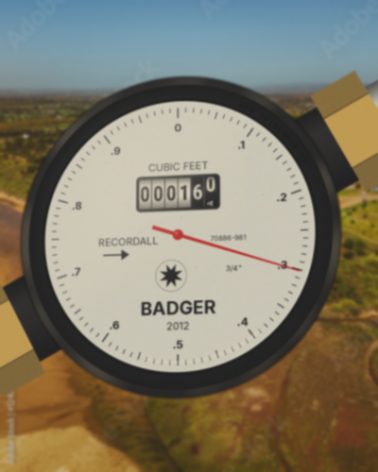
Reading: 160.30 ft³
